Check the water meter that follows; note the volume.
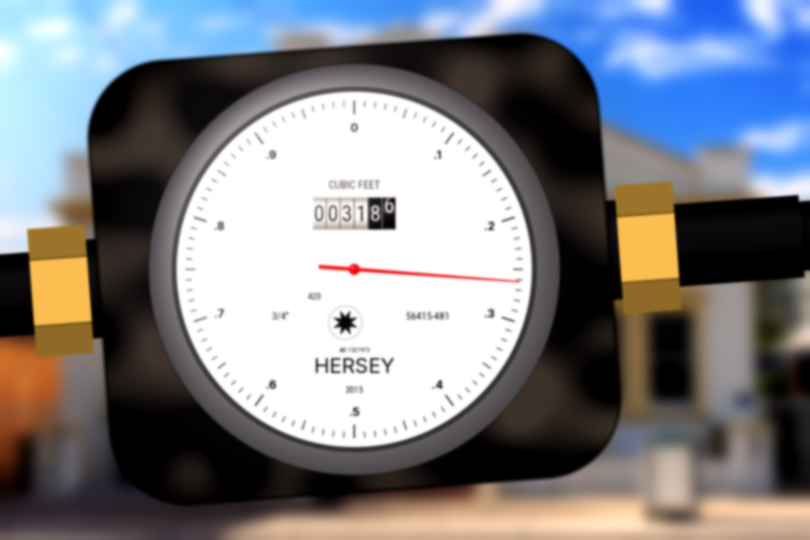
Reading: 3186.26 ft³
